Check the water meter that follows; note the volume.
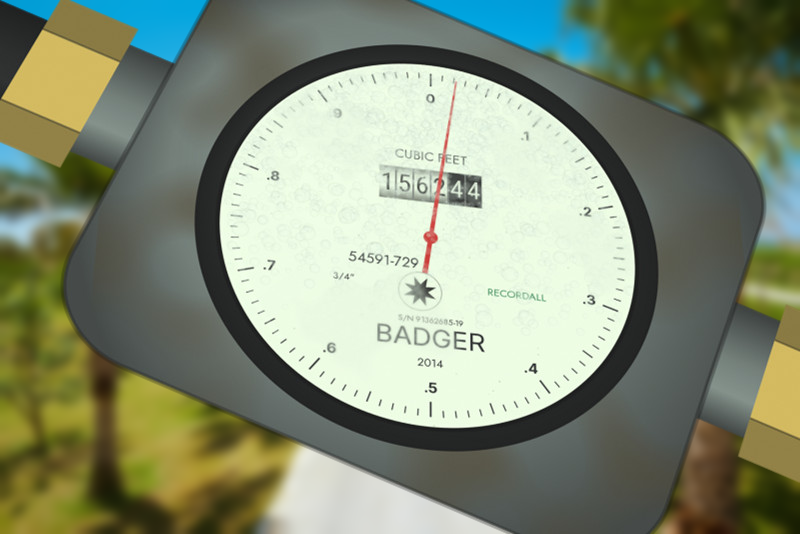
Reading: 156244.02 ft³
